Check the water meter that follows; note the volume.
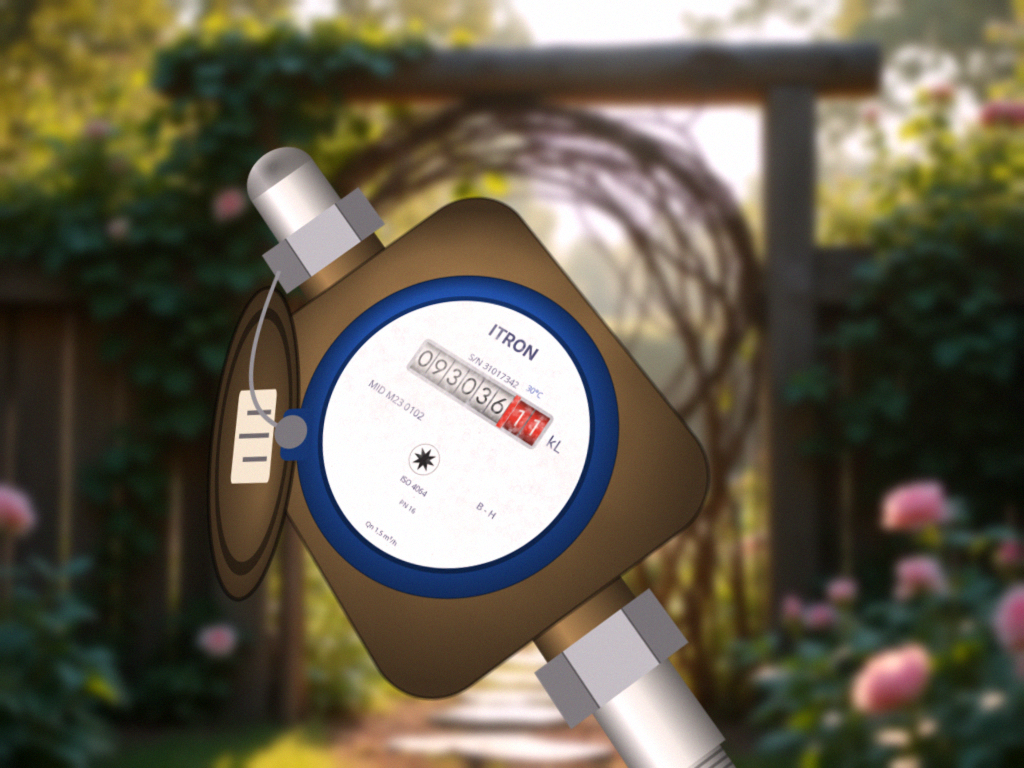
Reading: 93036.11 kL
